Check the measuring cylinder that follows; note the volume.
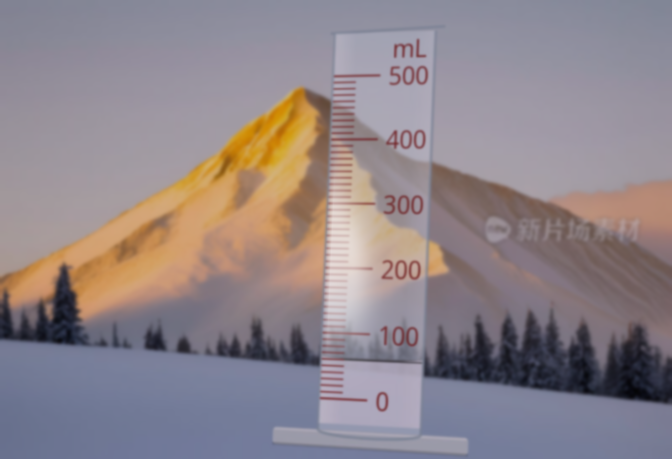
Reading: 60 mL
